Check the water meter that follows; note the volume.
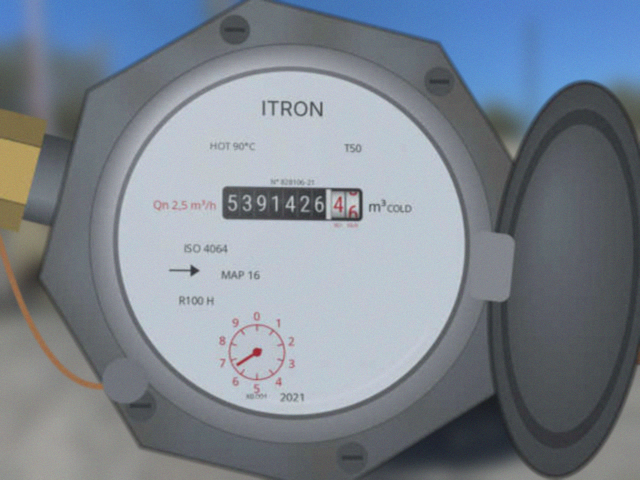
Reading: 5391426.456 m³
